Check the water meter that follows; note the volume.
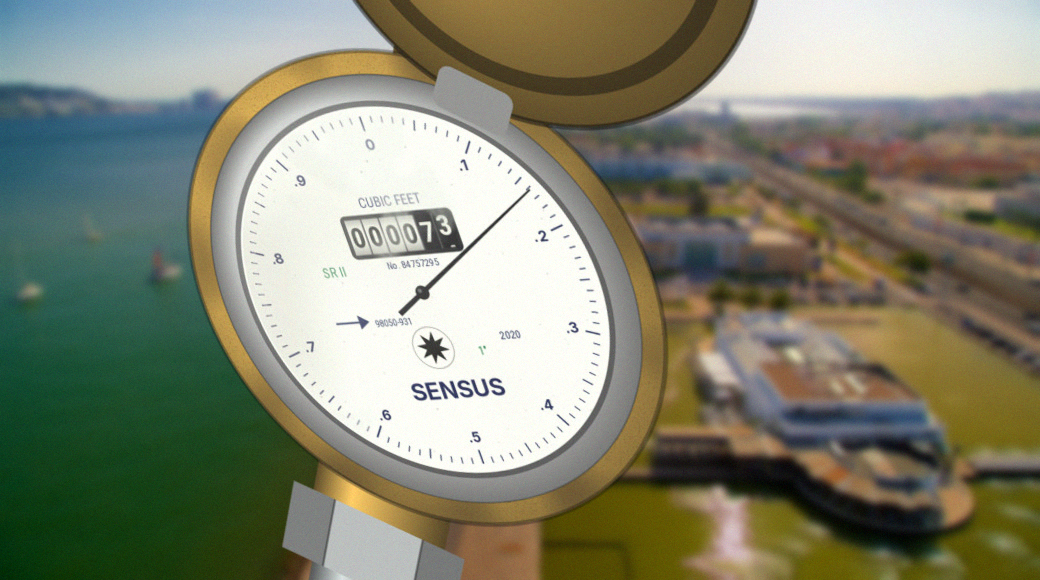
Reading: 73.16 ft³
